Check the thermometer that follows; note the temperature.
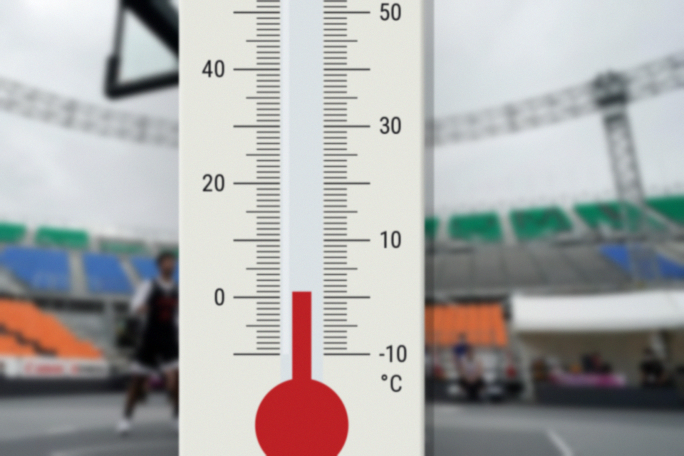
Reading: 1 °C
